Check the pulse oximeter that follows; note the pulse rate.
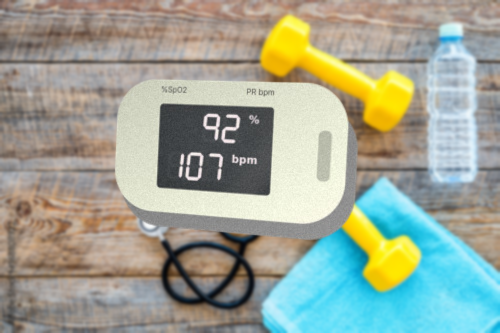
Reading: 107 bpm
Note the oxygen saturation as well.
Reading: 92 %
